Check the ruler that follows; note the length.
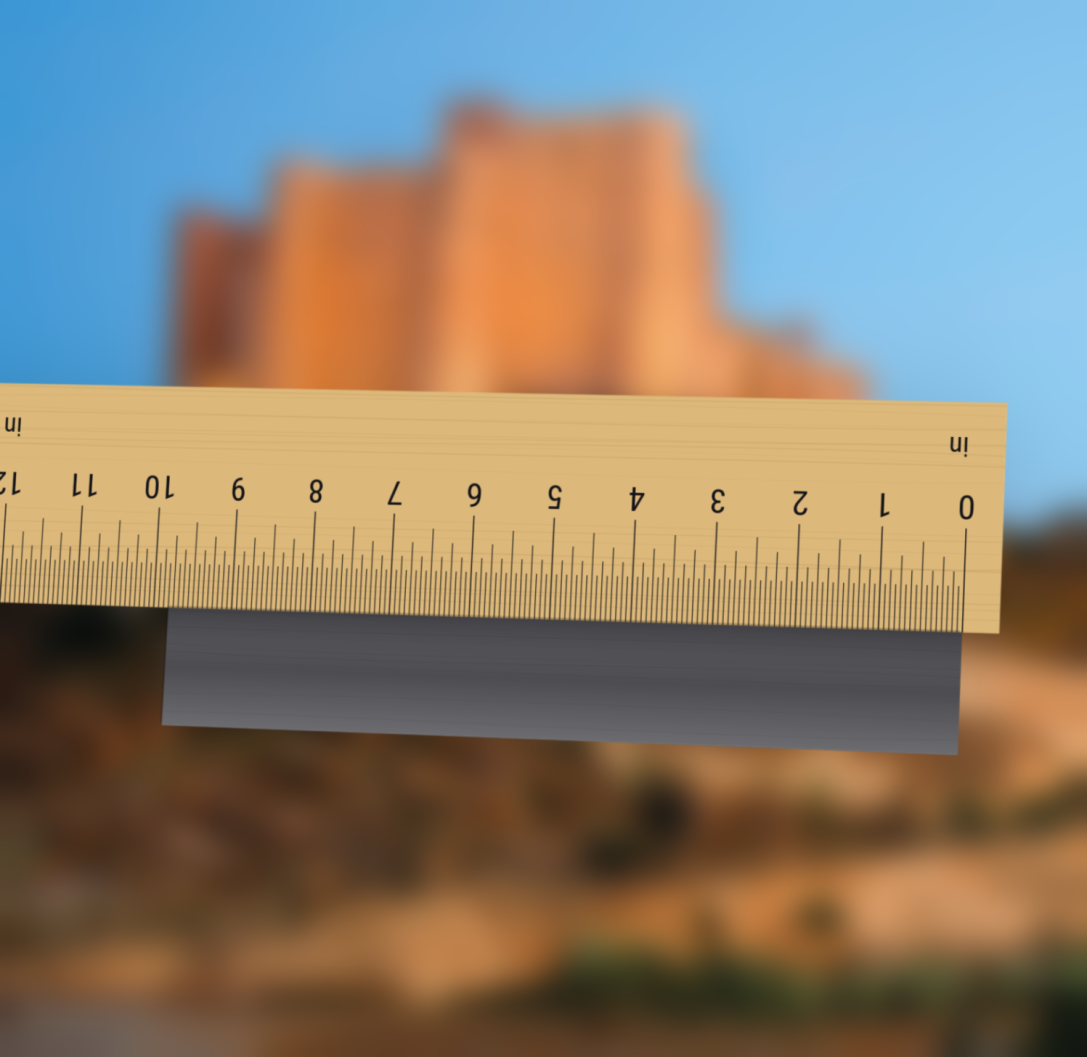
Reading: 9.8125 in
